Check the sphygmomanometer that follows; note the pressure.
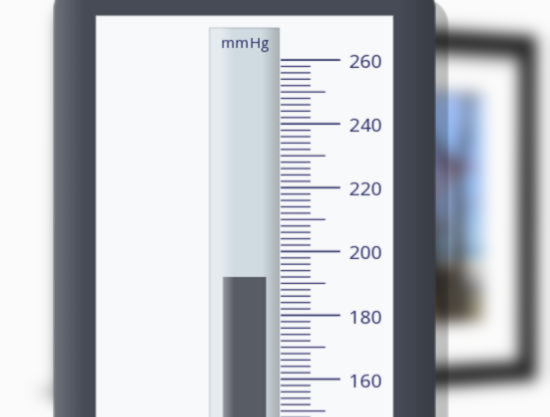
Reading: 192 mmHg
